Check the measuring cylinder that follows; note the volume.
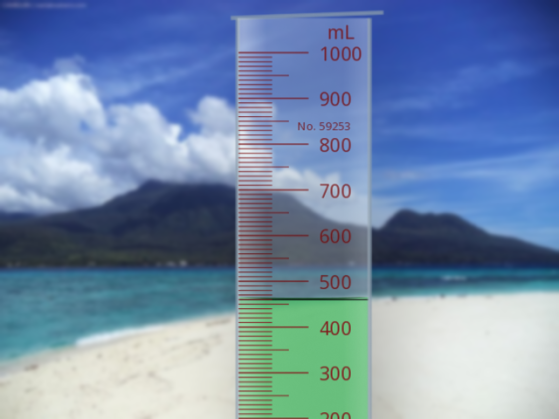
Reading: 460 mL
